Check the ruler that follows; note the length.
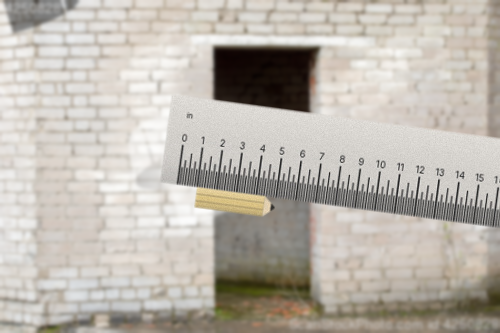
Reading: 4 in
